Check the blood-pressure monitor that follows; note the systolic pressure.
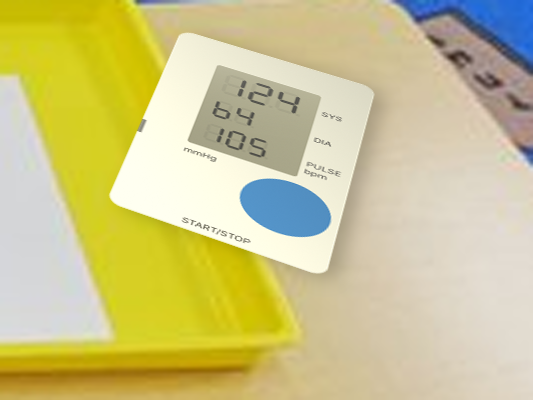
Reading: 124 mmHg
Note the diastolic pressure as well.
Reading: 64 mmHg
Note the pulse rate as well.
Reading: 105 bpm
